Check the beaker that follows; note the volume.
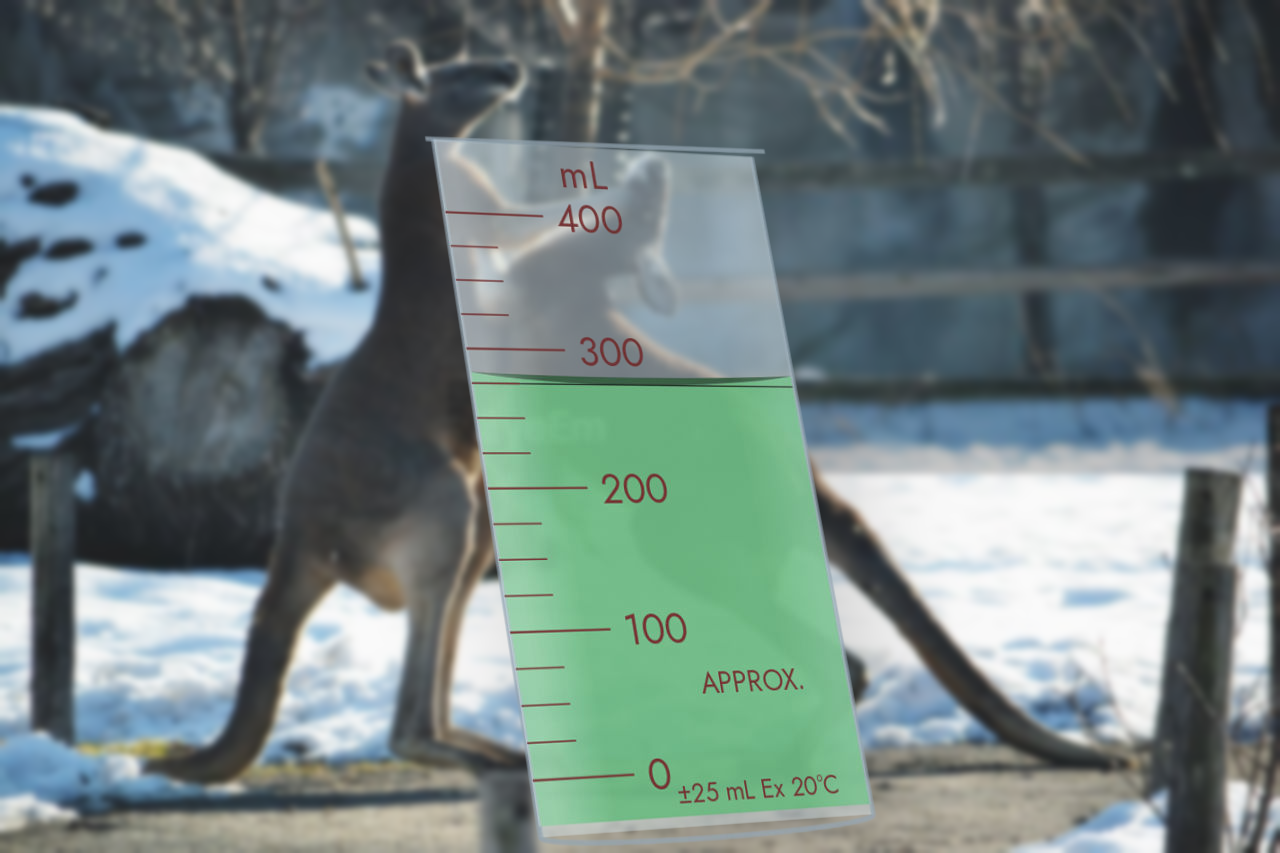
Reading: 275 mL
